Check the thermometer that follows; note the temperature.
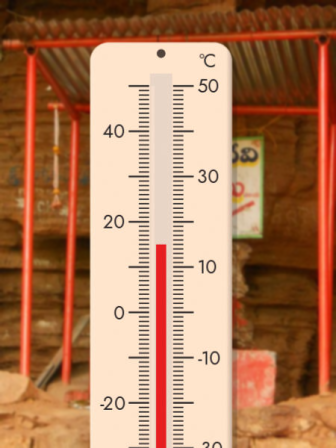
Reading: 15 °C
